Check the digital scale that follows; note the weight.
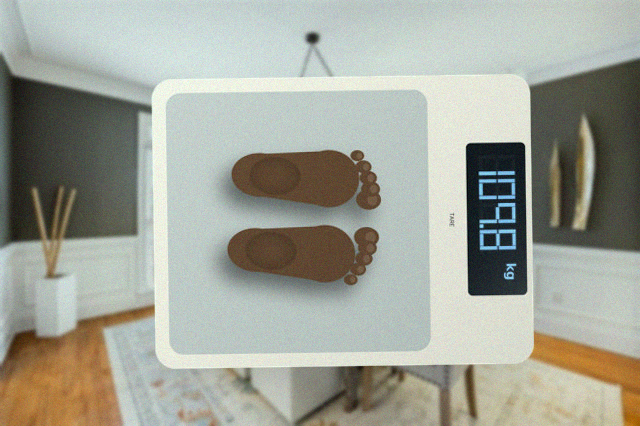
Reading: 109.8 kg
